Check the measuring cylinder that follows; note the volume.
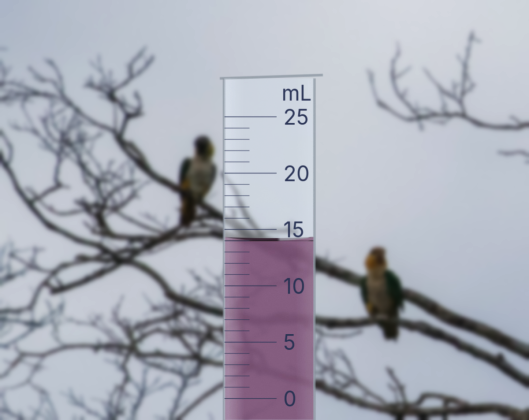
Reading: 14 mL
